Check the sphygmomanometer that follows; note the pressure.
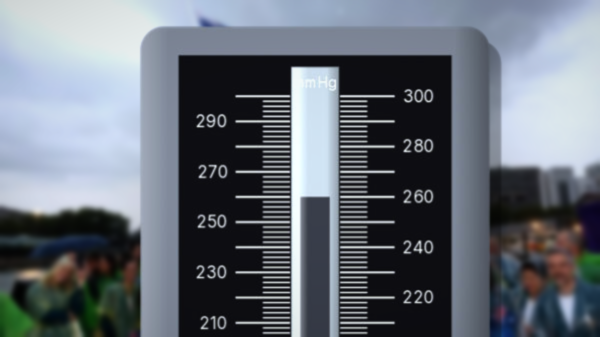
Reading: 260 mmHg
